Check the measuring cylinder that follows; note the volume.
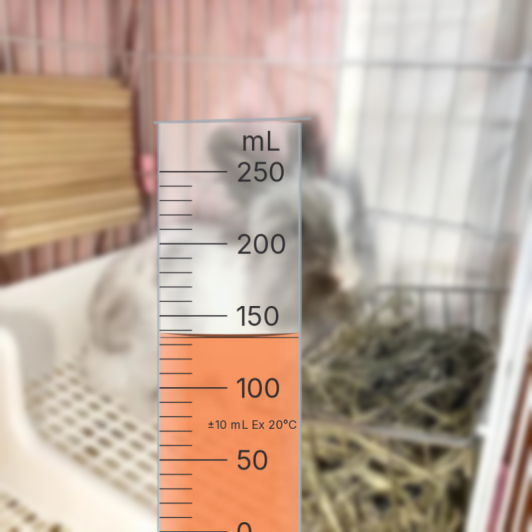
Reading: 135 mL
